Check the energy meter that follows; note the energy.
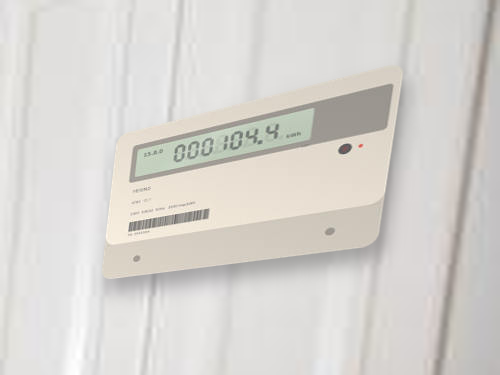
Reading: 104.4 kWh
